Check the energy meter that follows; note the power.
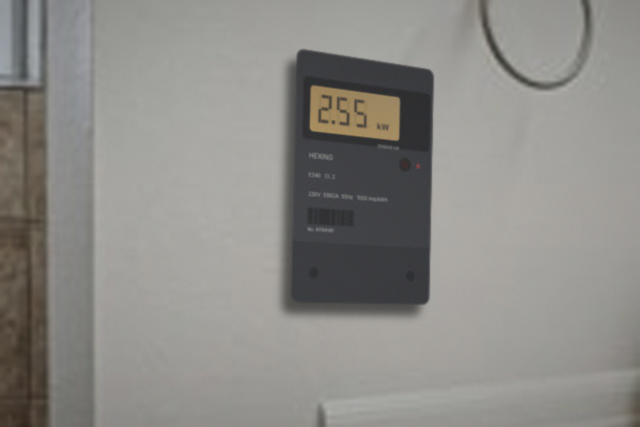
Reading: 2.55 kW
